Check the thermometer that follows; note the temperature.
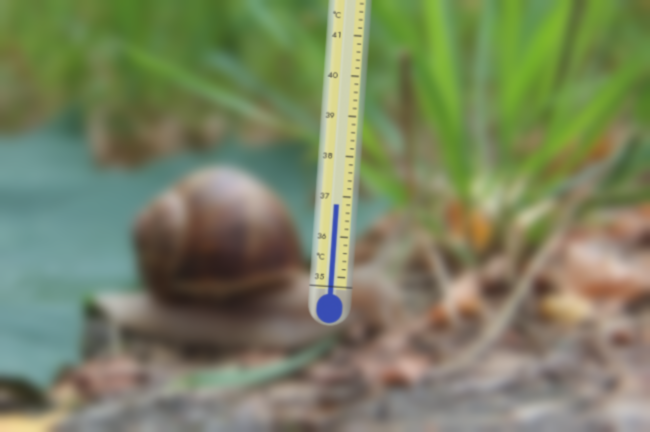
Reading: 36.8 °C
